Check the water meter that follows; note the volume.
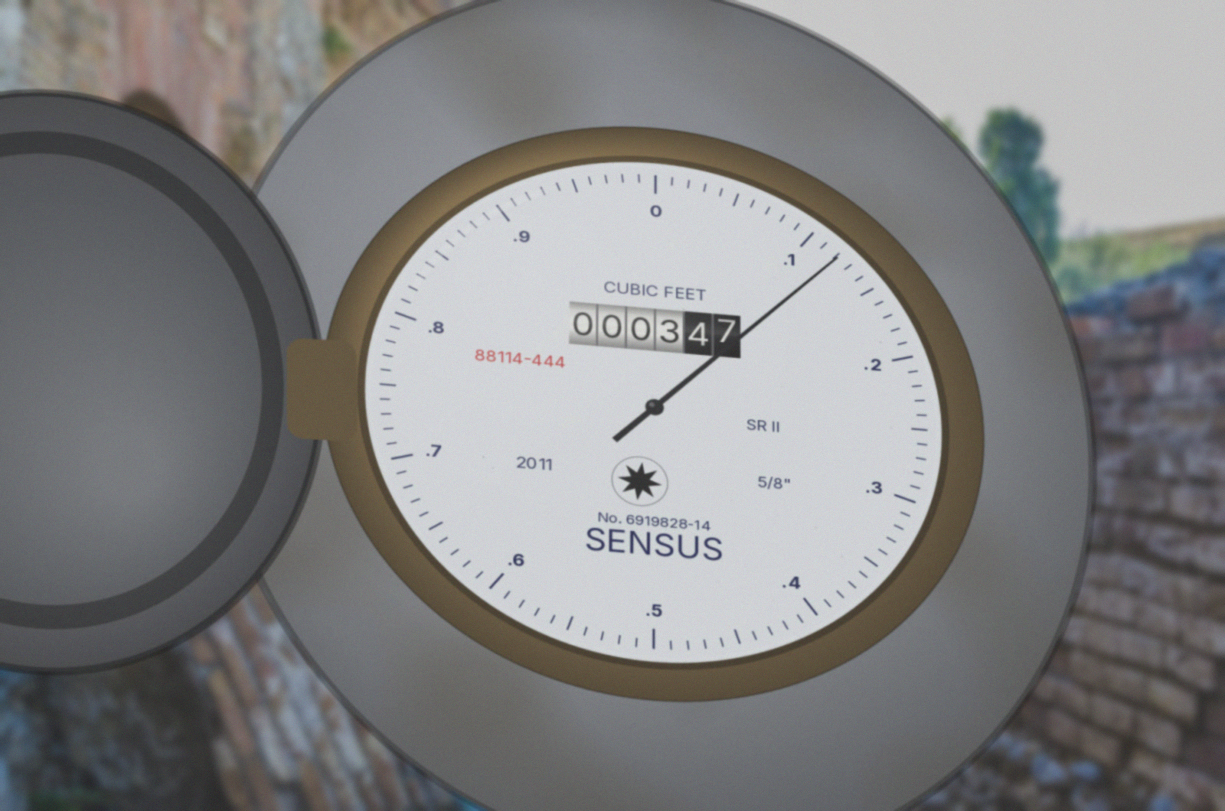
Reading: 347.12 ft³
